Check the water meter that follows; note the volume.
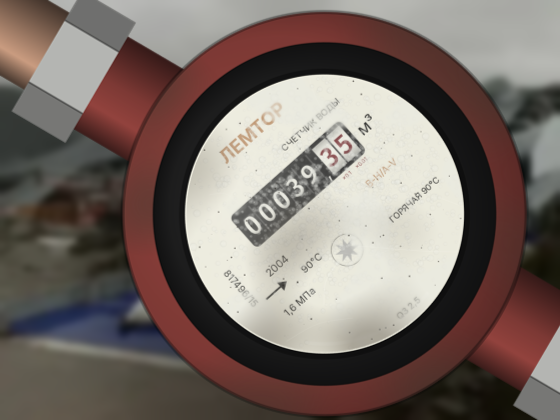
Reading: 39.35 m³
